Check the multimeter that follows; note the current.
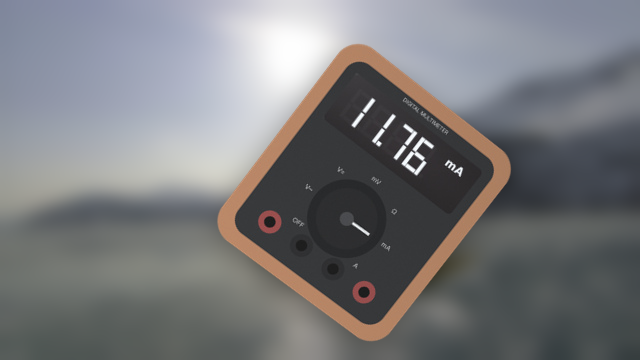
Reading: 11.76 mA
